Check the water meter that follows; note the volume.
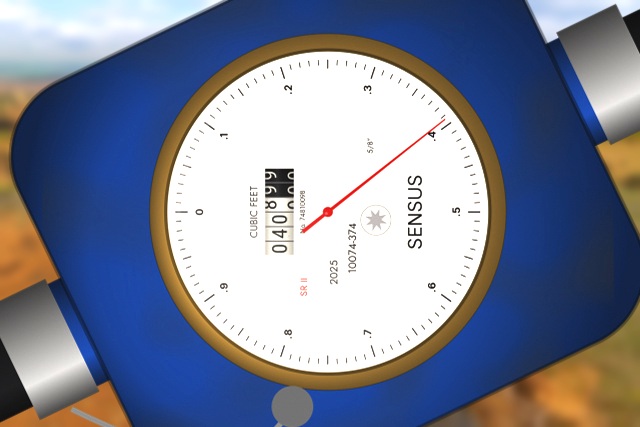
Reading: 40899.39 ft³
